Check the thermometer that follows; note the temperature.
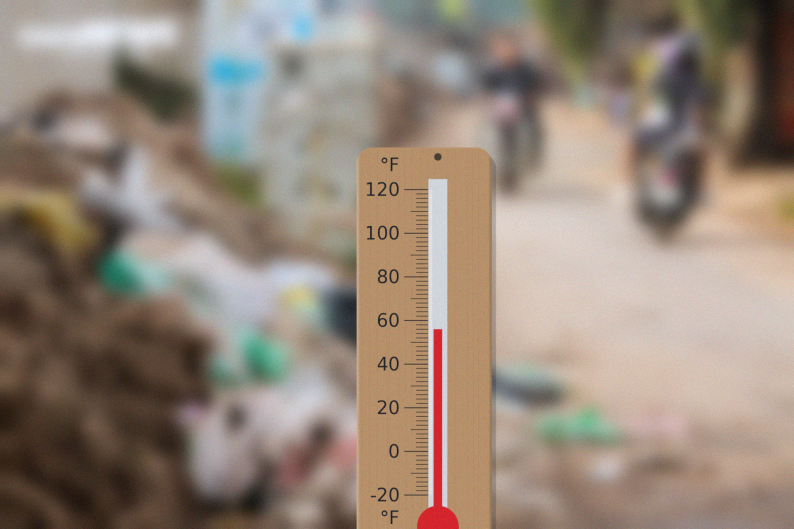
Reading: 56 °F
